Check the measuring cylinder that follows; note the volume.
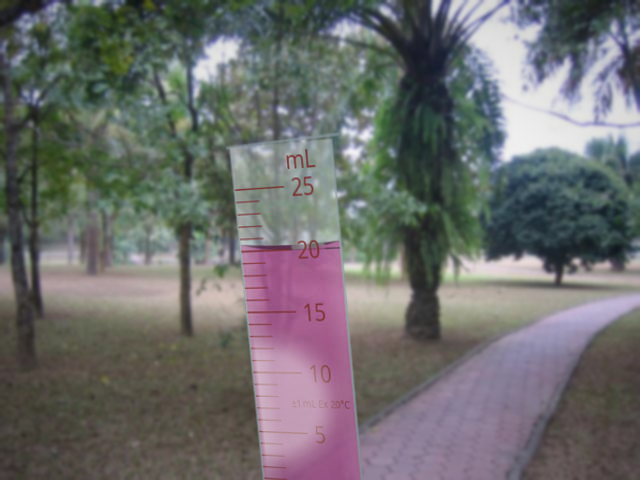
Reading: 20 mL
